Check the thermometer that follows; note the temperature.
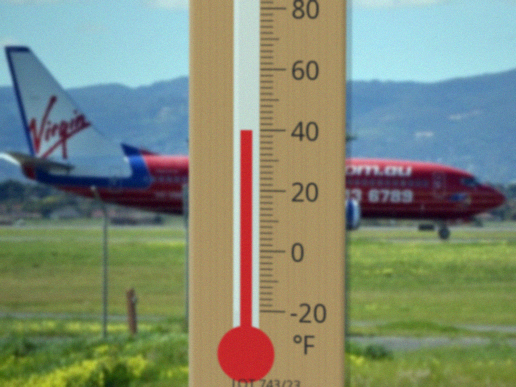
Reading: 40 °F
